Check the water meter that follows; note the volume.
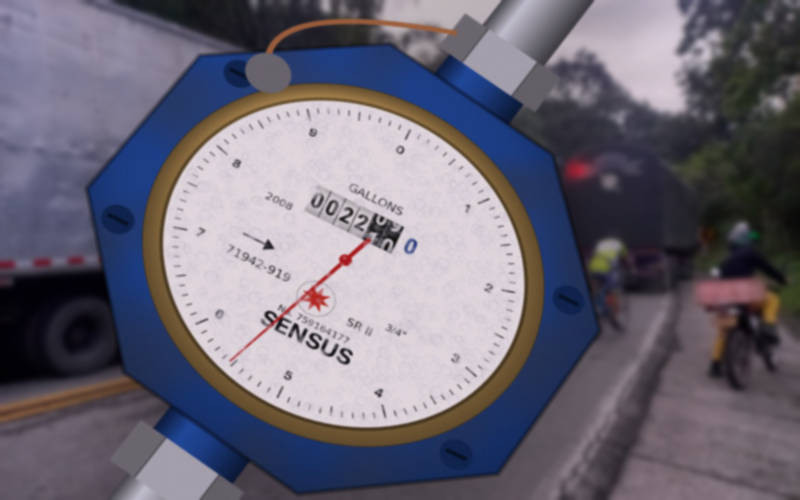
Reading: 22095.5 gal
